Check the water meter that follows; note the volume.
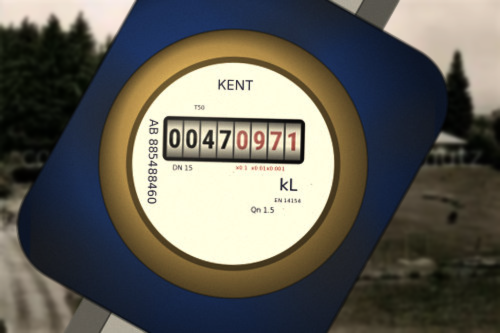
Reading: 47.0971 kL
